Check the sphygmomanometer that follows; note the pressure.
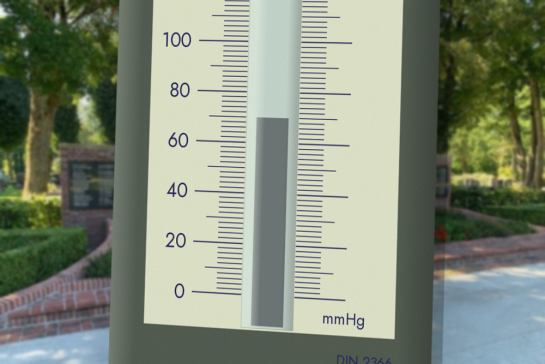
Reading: 70 mmHg
